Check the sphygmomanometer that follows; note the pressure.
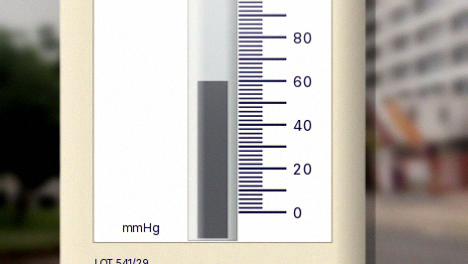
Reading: 60 mmHg
